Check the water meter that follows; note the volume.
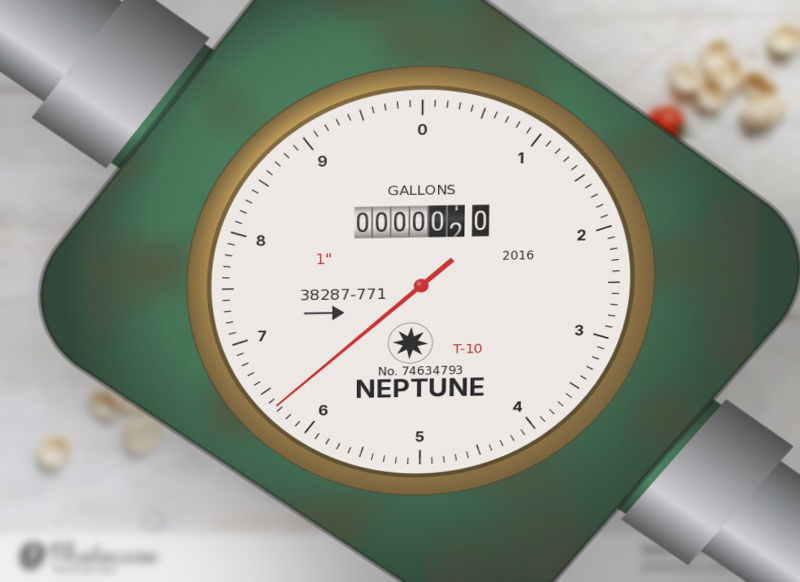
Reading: 16.3 gal
